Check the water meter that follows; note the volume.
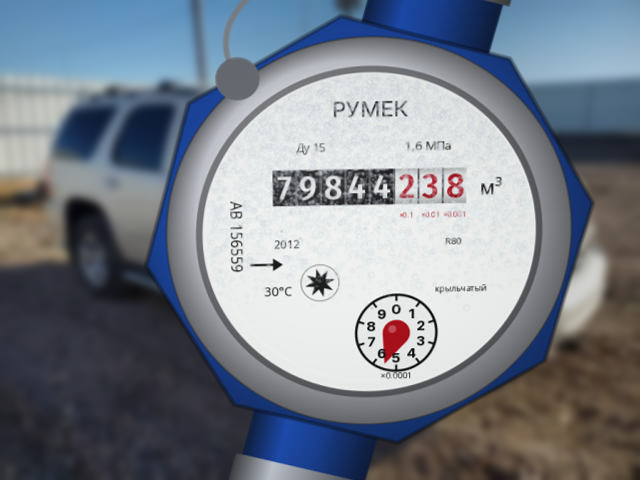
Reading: 79844.2385 m³
